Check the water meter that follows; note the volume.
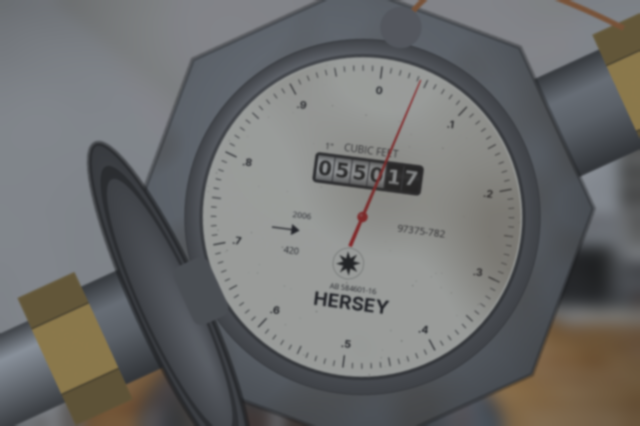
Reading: 55017.04 ft³
